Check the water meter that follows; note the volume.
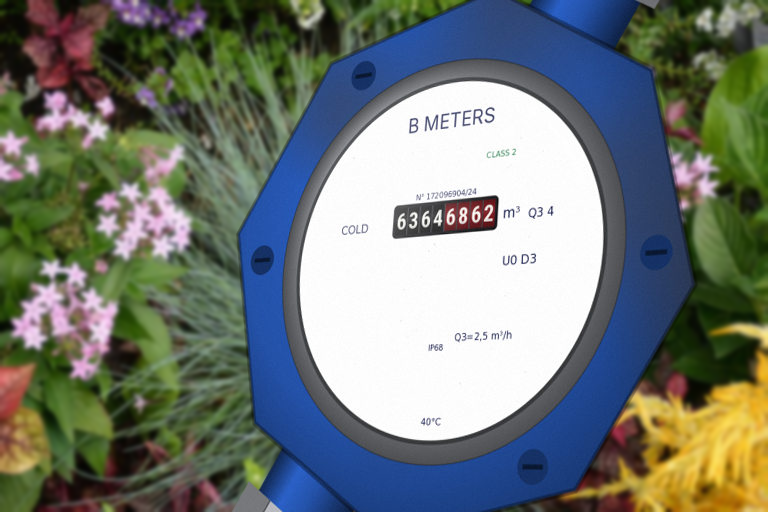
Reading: 6364.6862 m³
